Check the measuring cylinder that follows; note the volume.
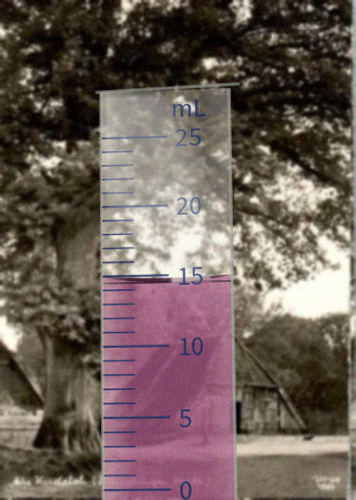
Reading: 14.5 mL
